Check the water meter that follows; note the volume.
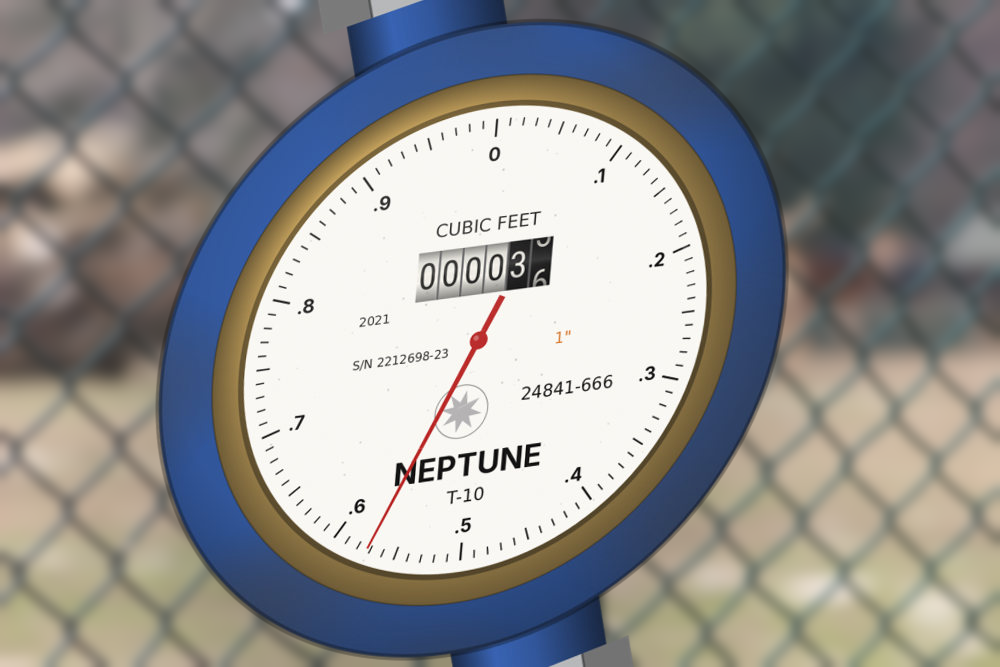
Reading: 35.57 ft³
